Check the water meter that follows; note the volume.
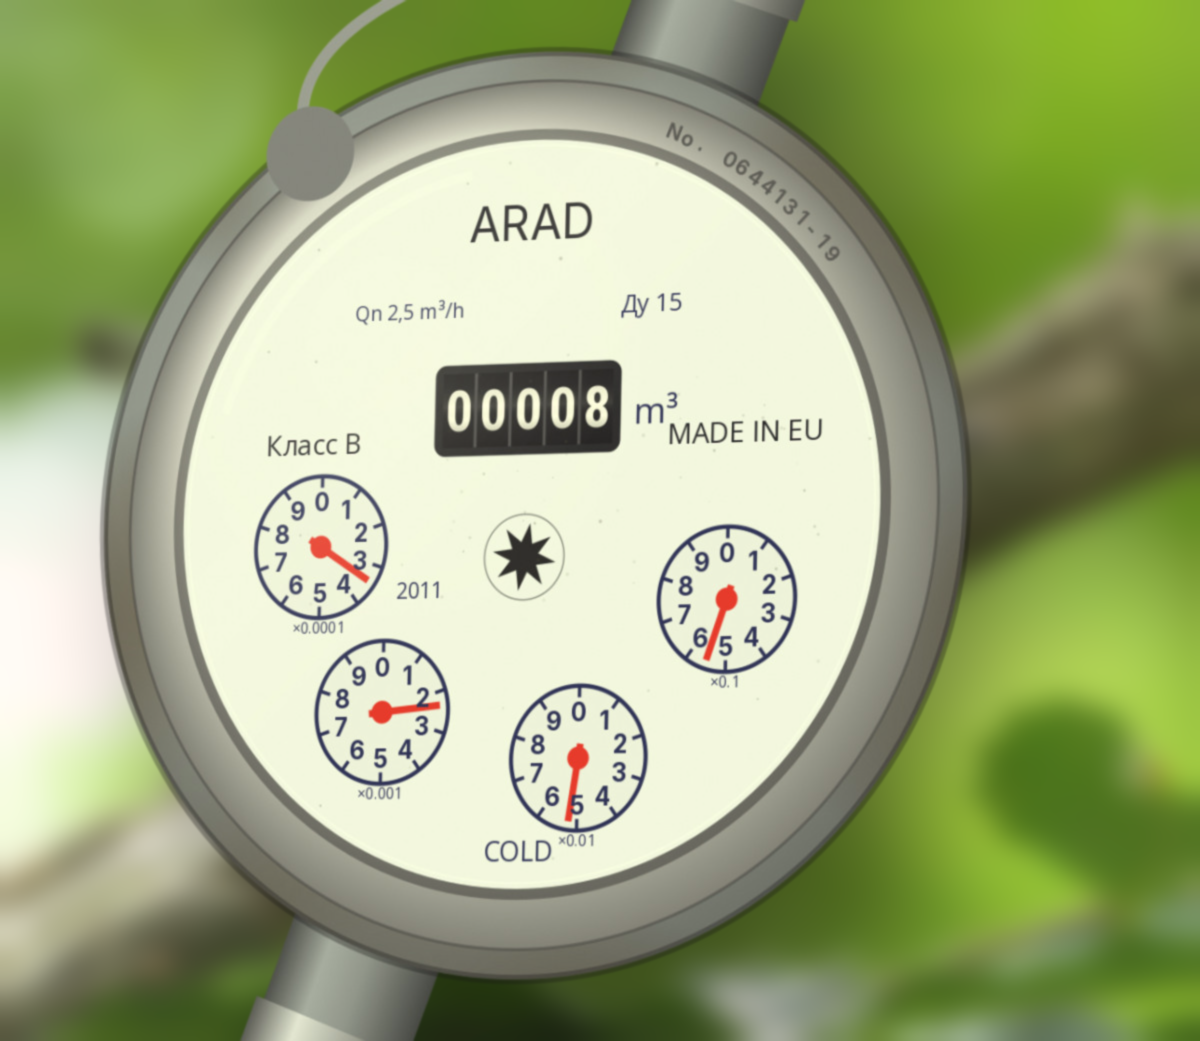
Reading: 8.5523 m³
